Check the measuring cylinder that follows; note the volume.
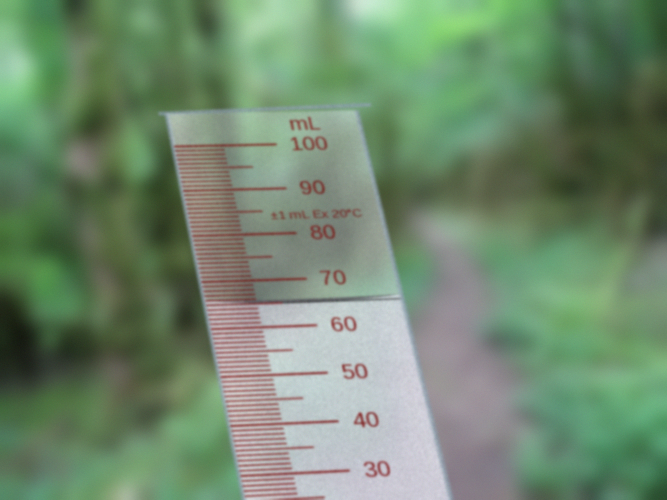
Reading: 65 mL
